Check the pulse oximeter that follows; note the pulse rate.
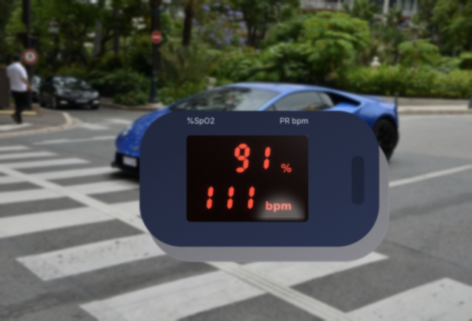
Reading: 111 bpm
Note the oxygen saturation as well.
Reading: 91 %
